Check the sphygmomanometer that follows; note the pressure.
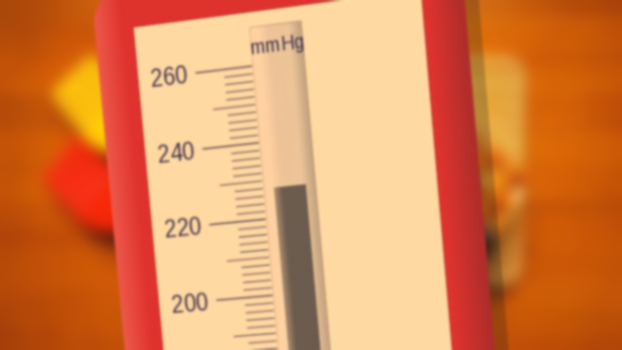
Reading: 228 mmHg
